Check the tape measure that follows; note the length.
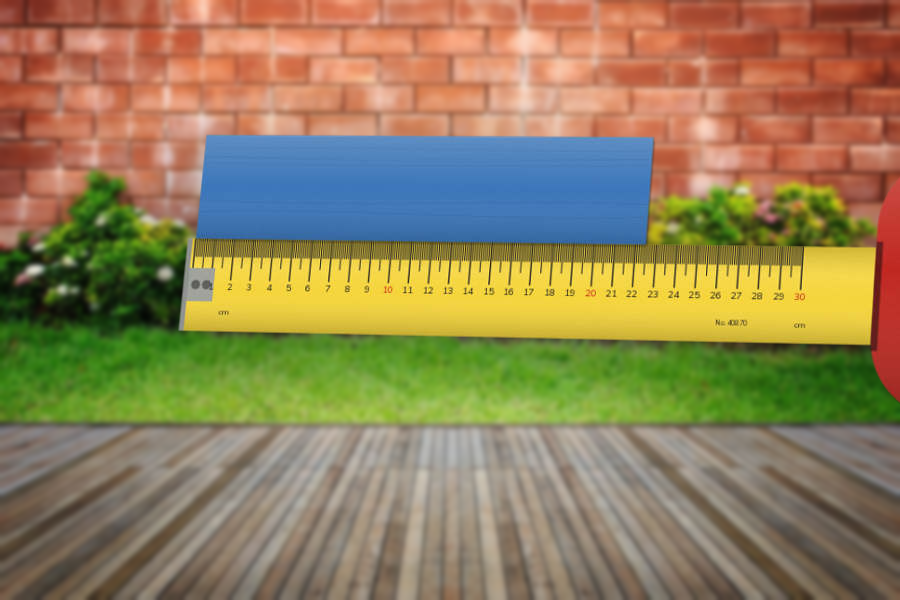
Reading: 22.5 cm
